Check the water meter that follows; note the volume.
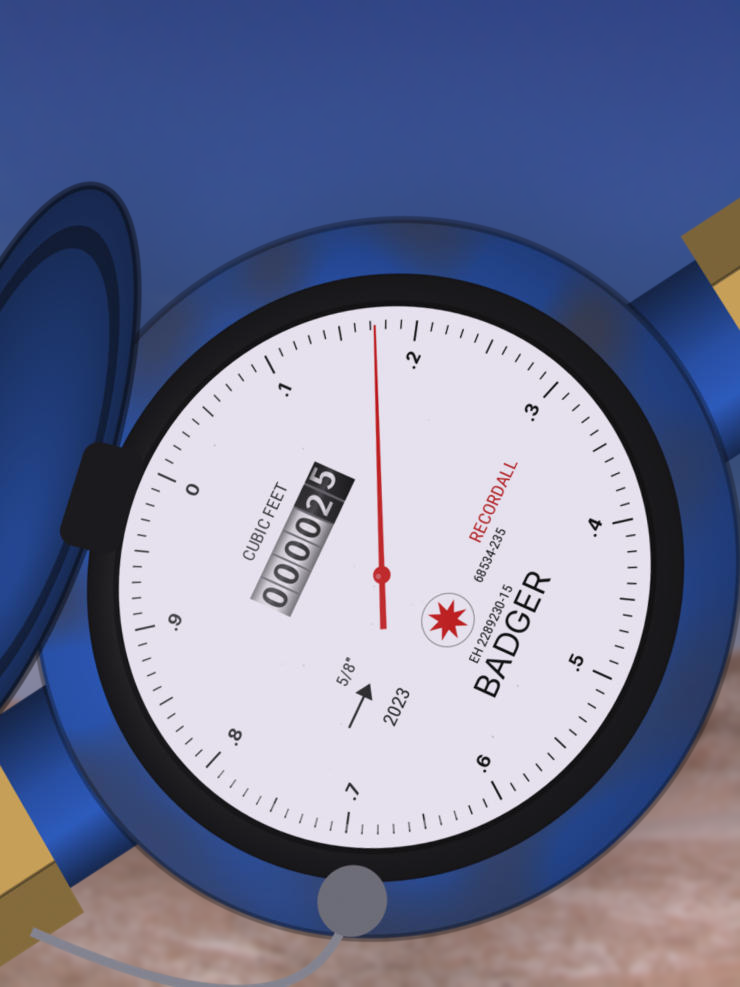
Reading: 25.17 ft³
